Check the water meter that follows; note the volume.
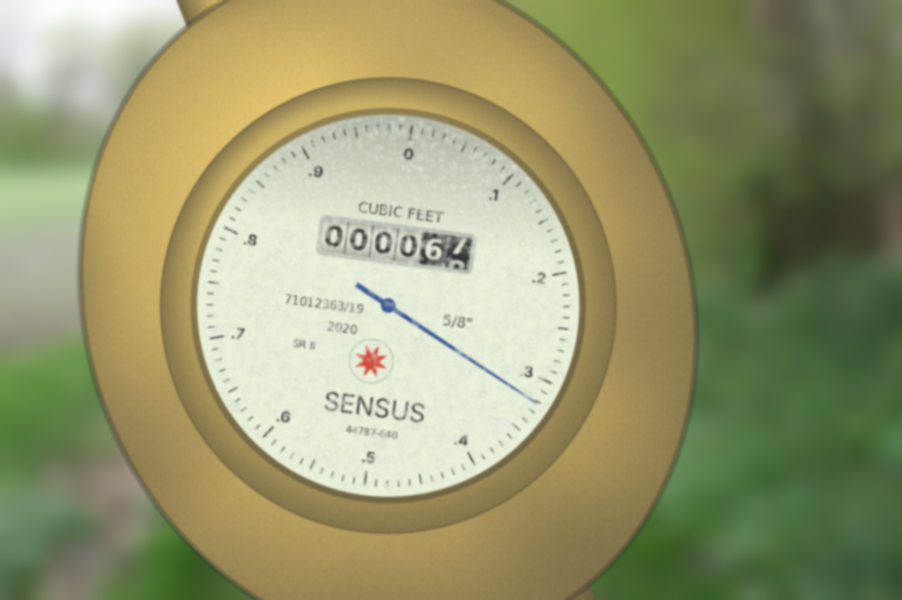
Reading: 67.32 ft³
